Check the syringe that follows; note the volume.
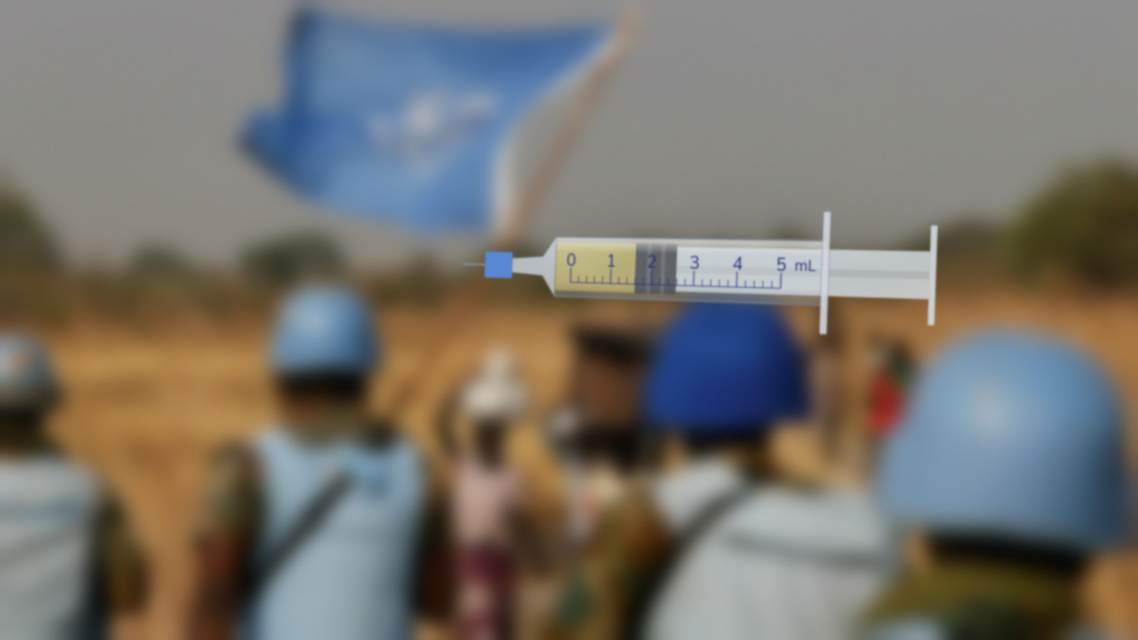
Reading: 1.6 mL
